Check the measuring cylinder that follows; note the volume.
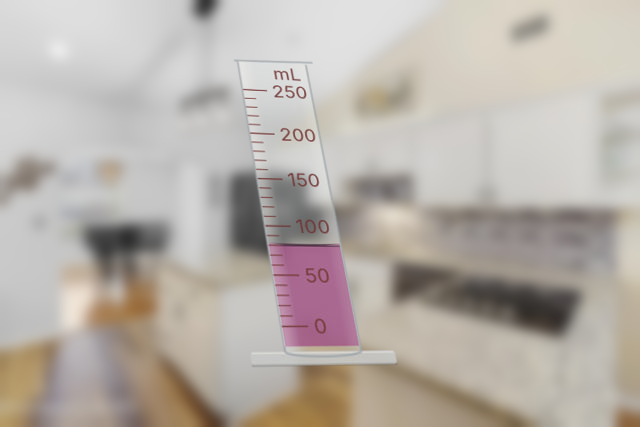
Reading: 80 mL
